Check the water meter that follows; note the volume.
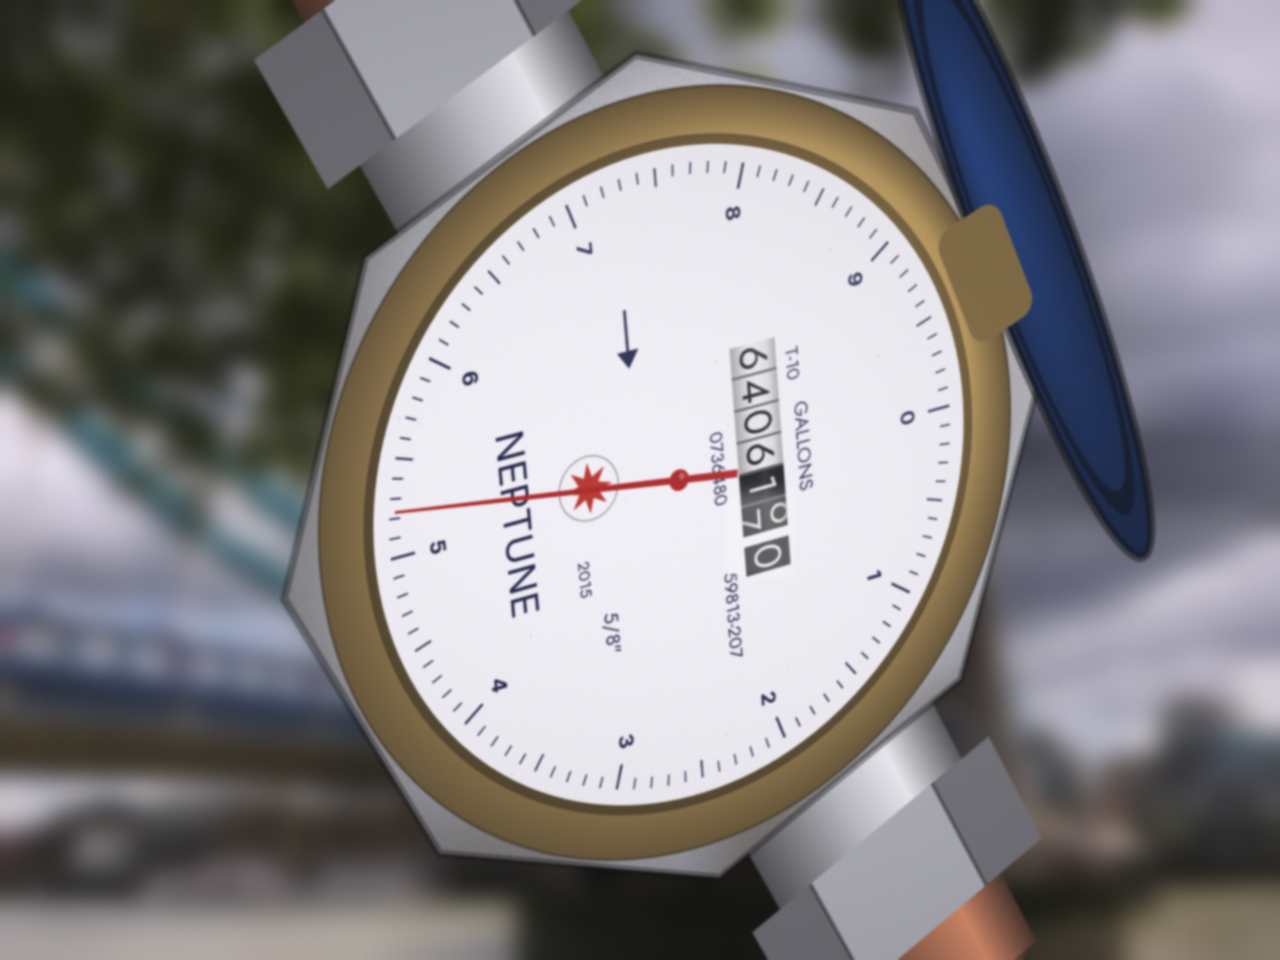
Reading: 6406165.2 gal
